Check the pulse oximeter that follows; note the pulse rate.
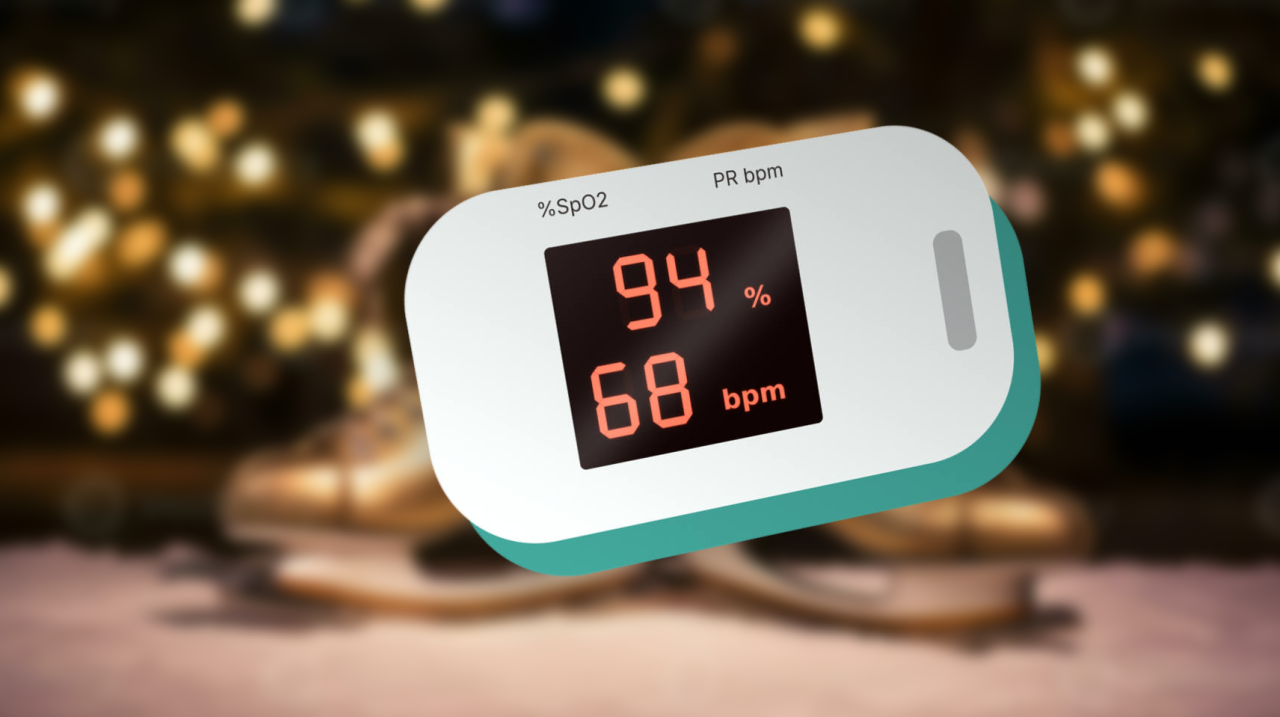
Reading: 68 bpm
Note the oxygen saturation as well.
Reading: 94 %
